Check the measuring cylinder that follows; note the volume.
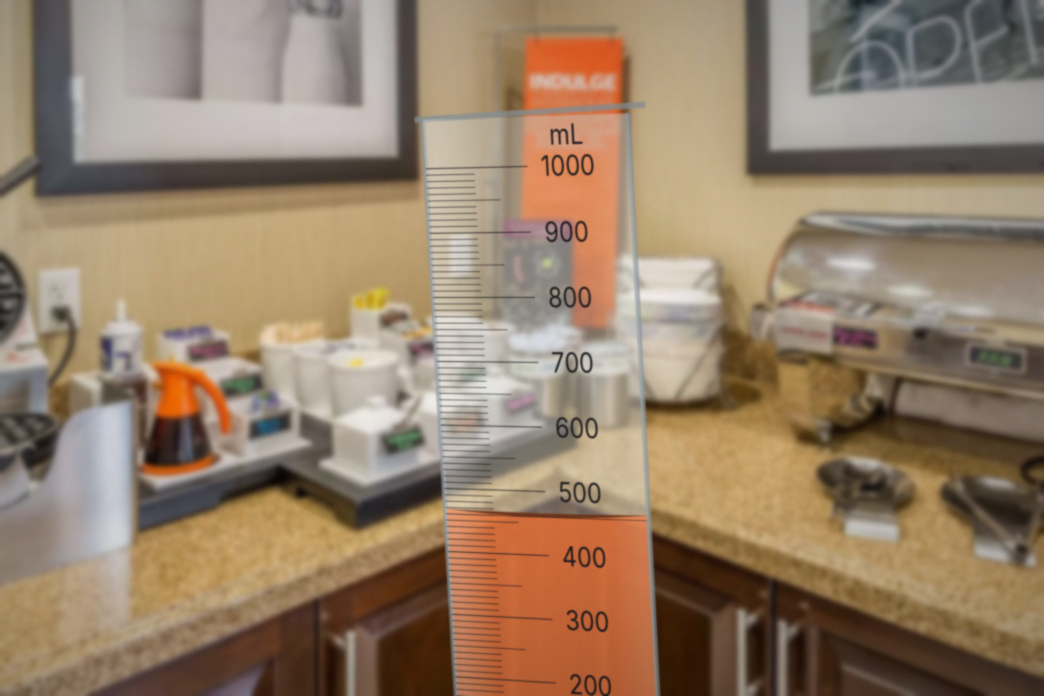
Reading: 460 mL
